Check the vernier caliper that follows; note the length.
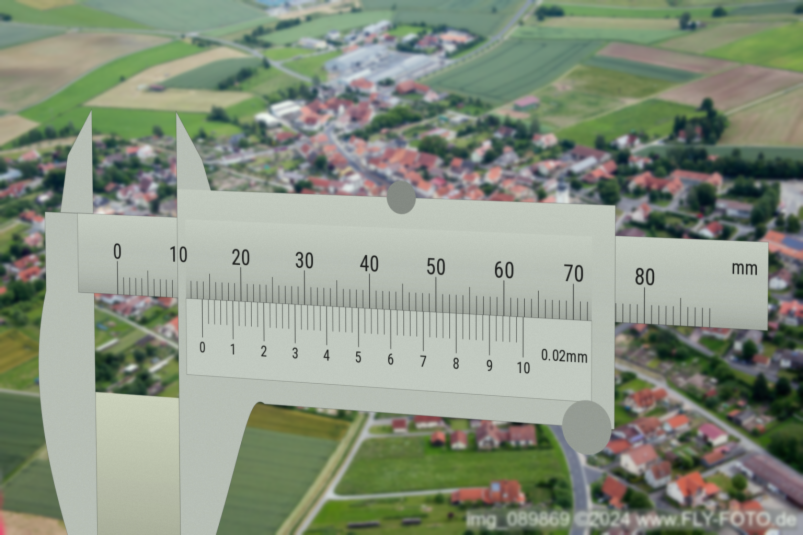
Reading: 13.8 mm
